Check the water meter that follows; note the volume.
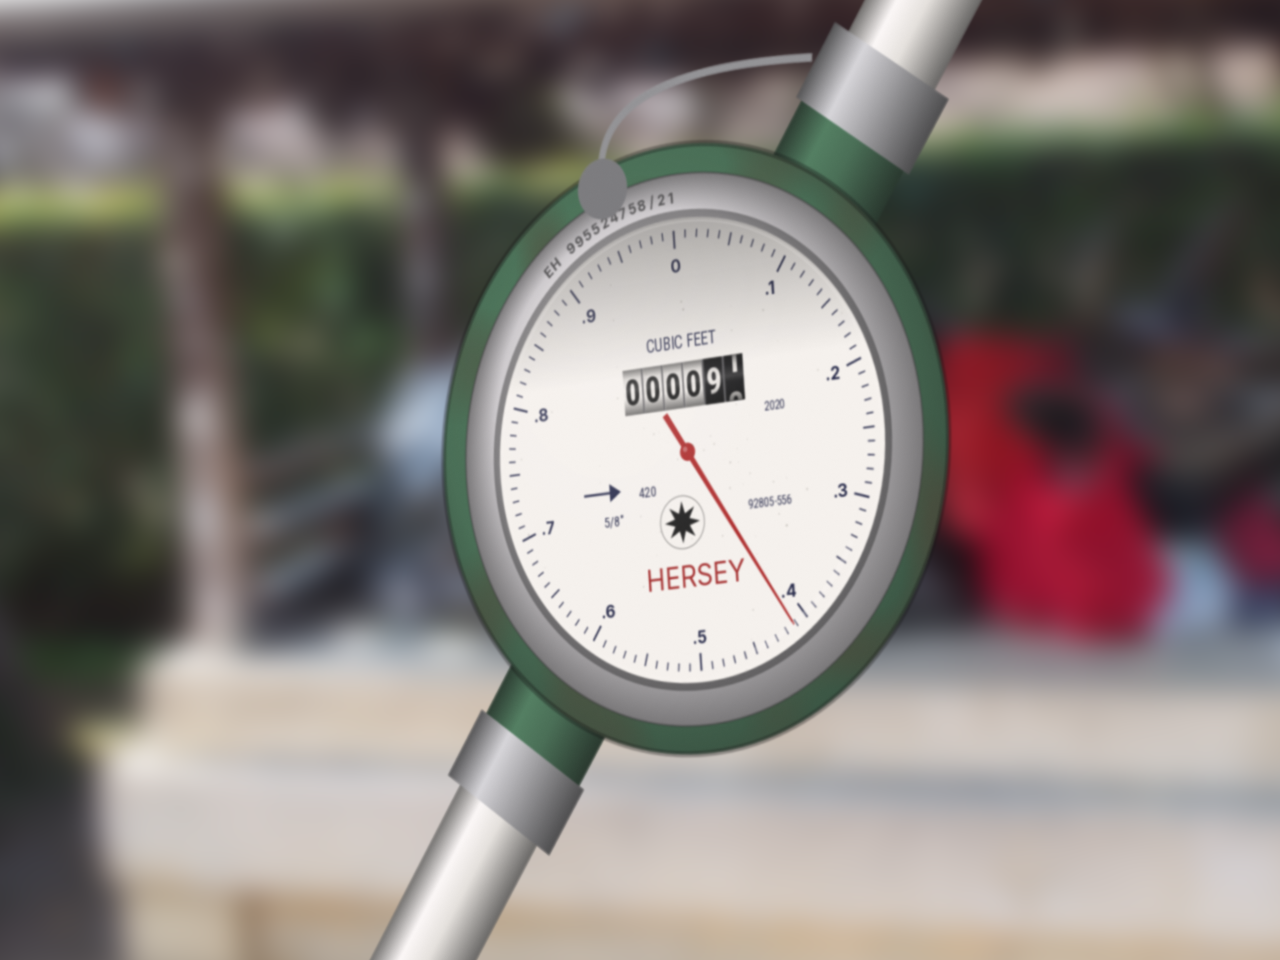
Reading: 91.41 ft³
